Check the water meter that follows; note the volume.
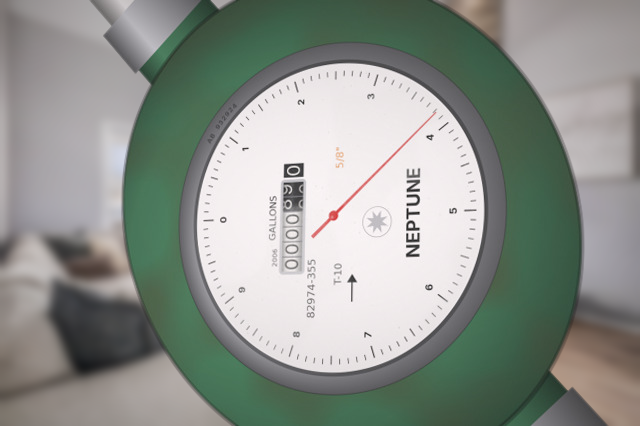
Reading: 893.8 gal
